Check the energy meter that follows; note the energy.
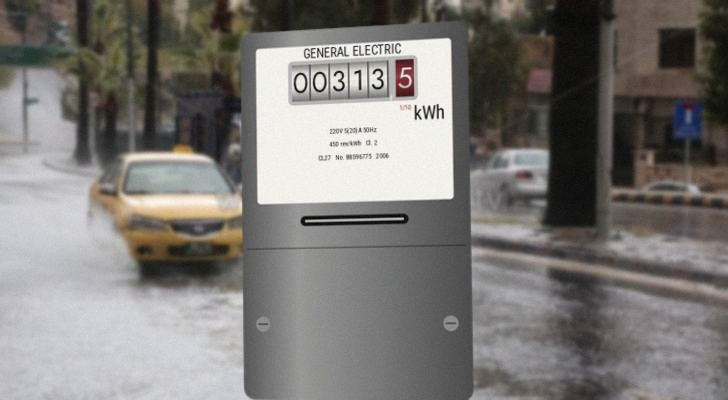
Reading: 313.5 kWh
